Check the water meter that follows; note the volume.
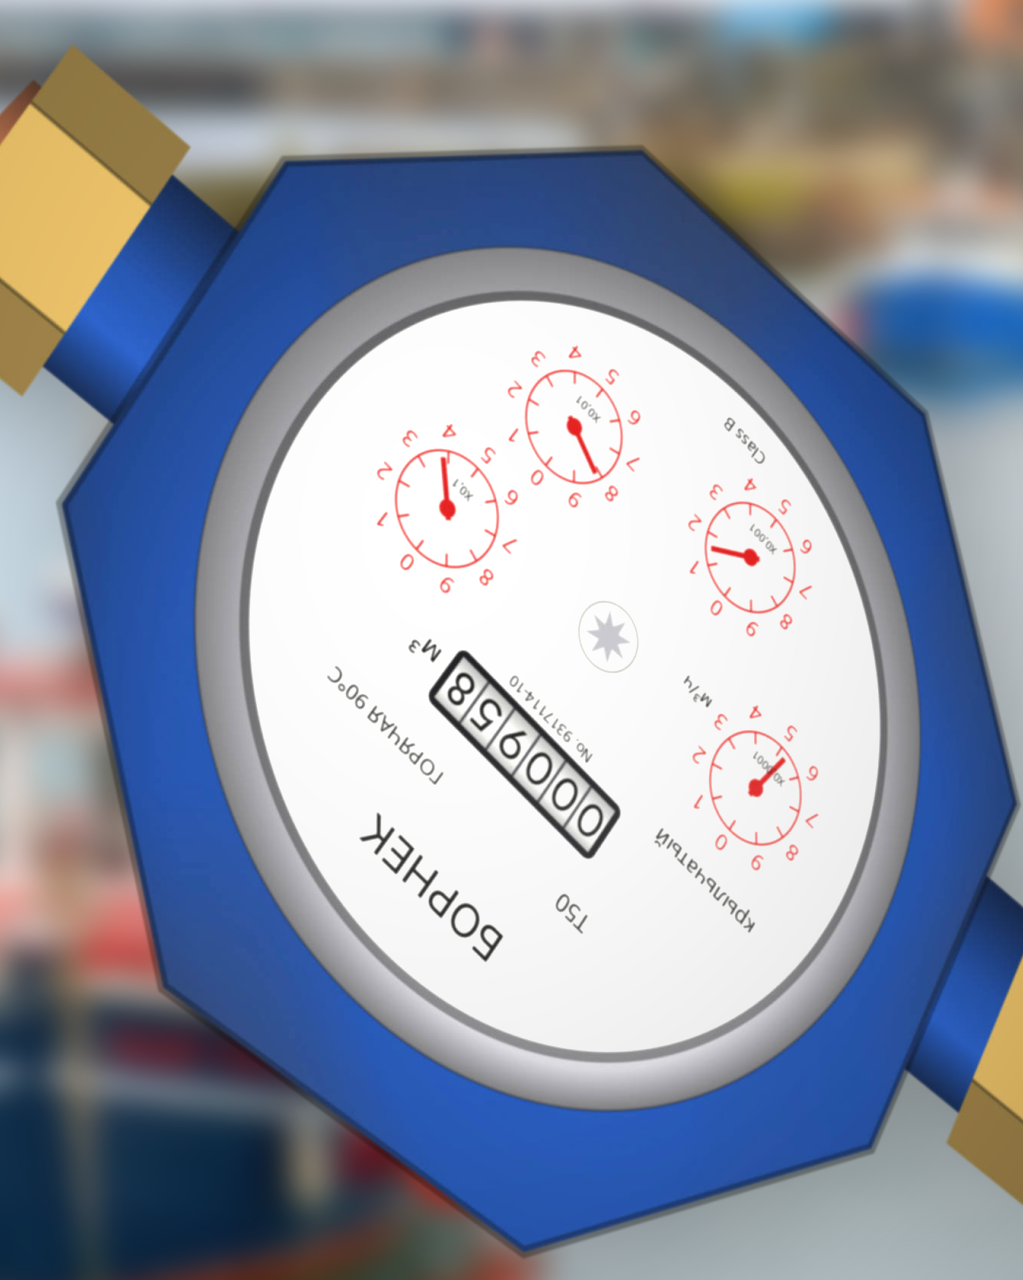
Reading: 958.3815 m³
